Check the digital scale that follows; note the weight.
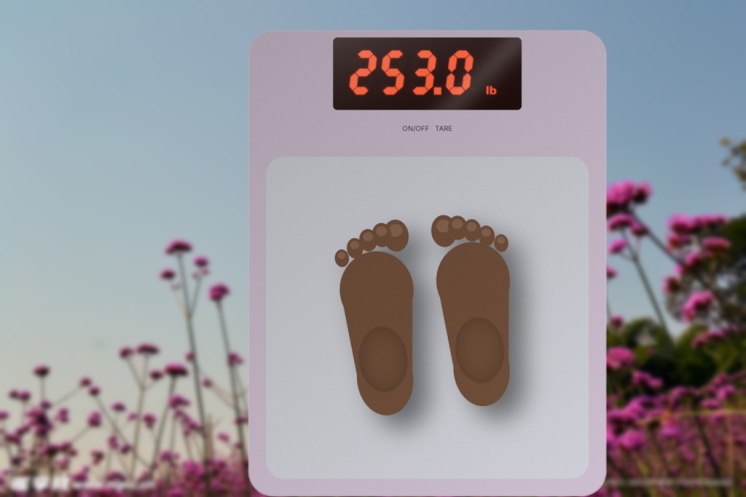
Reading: 253.0 lb
